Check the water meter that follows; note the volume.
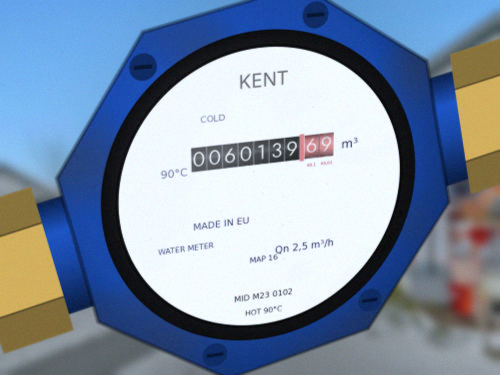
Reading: 60139.69 m³
